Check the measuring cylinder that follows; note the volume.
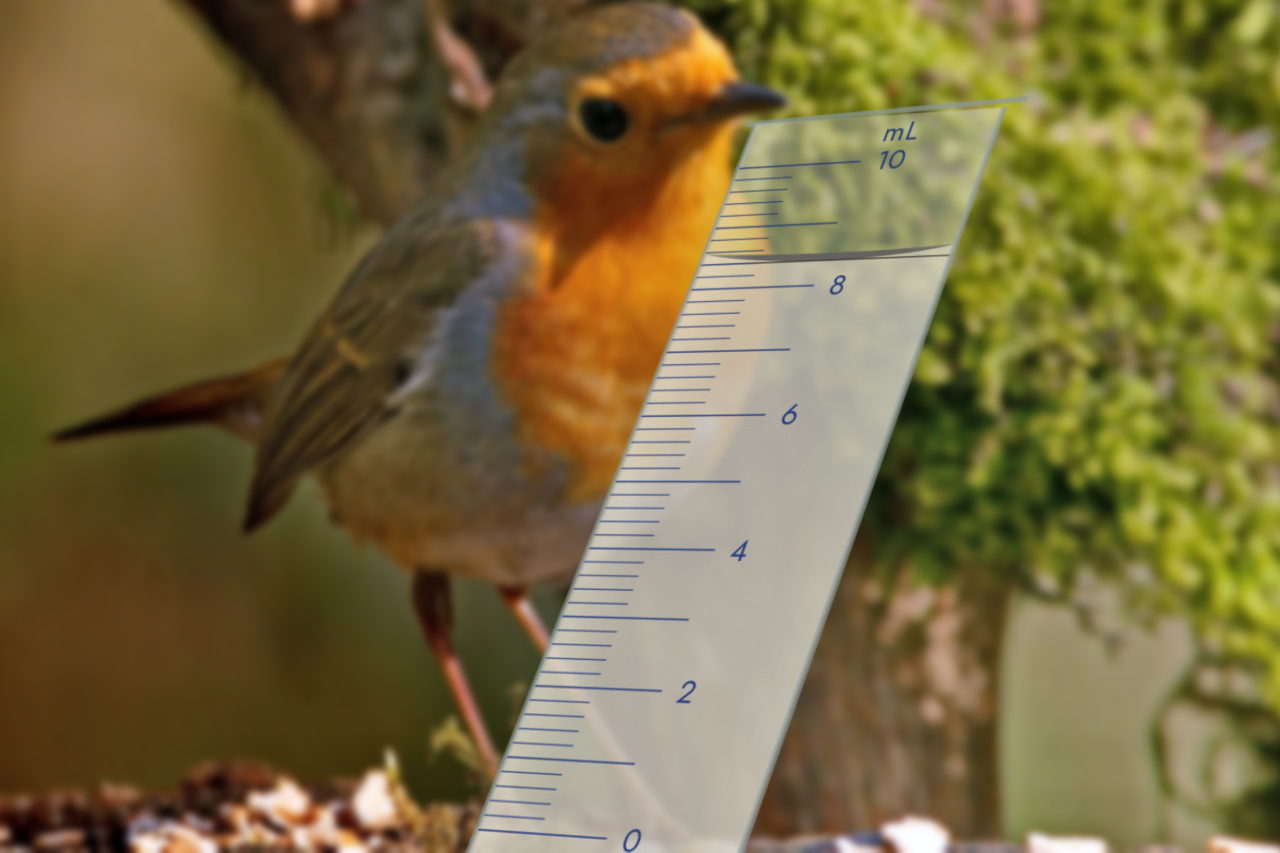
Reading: 8.4 mL
